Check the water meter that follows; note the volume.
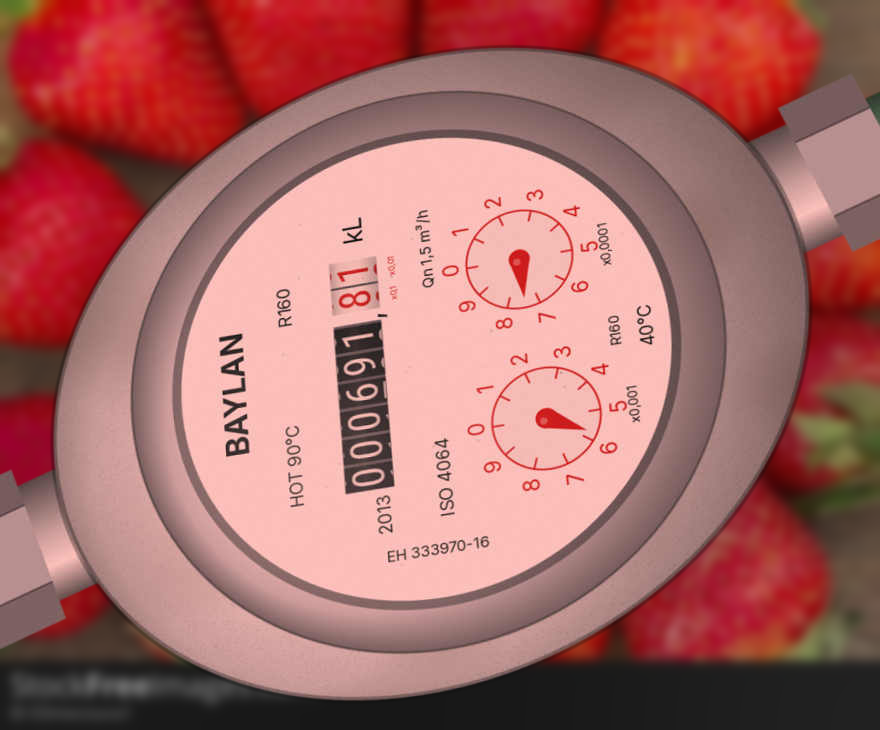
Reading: 691.8157 kL
